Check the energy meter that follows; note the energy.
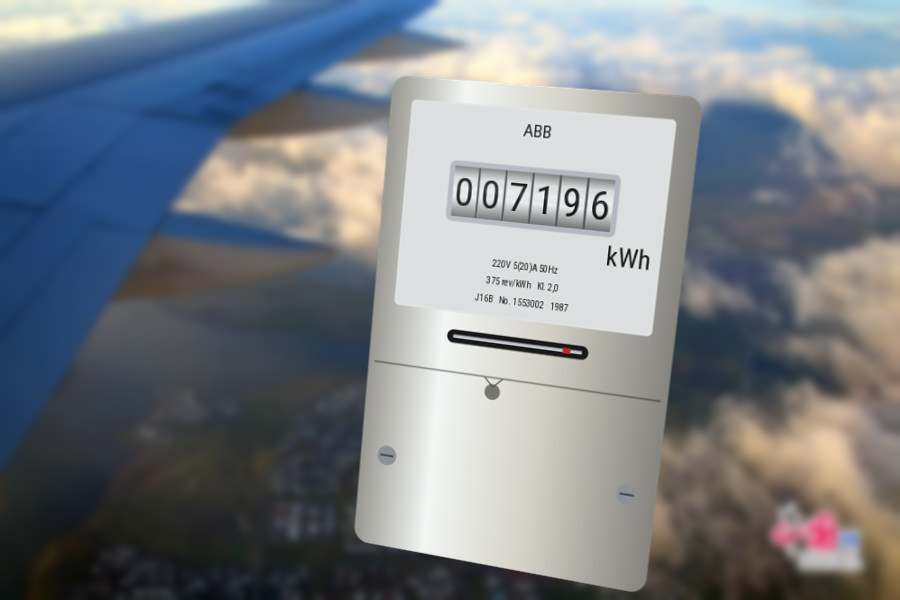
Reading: 7196 kWh
